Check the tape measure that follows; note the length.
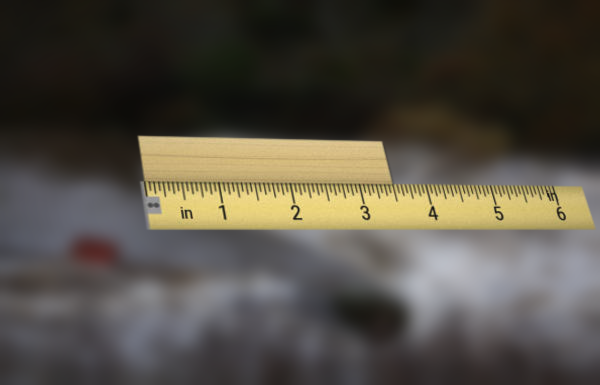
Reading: 3.5 in
